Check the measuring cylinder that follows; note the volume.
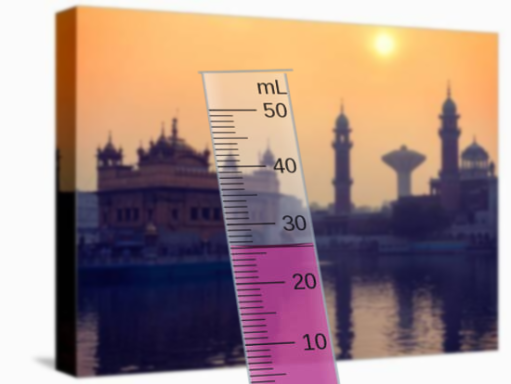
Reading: 26 mL
